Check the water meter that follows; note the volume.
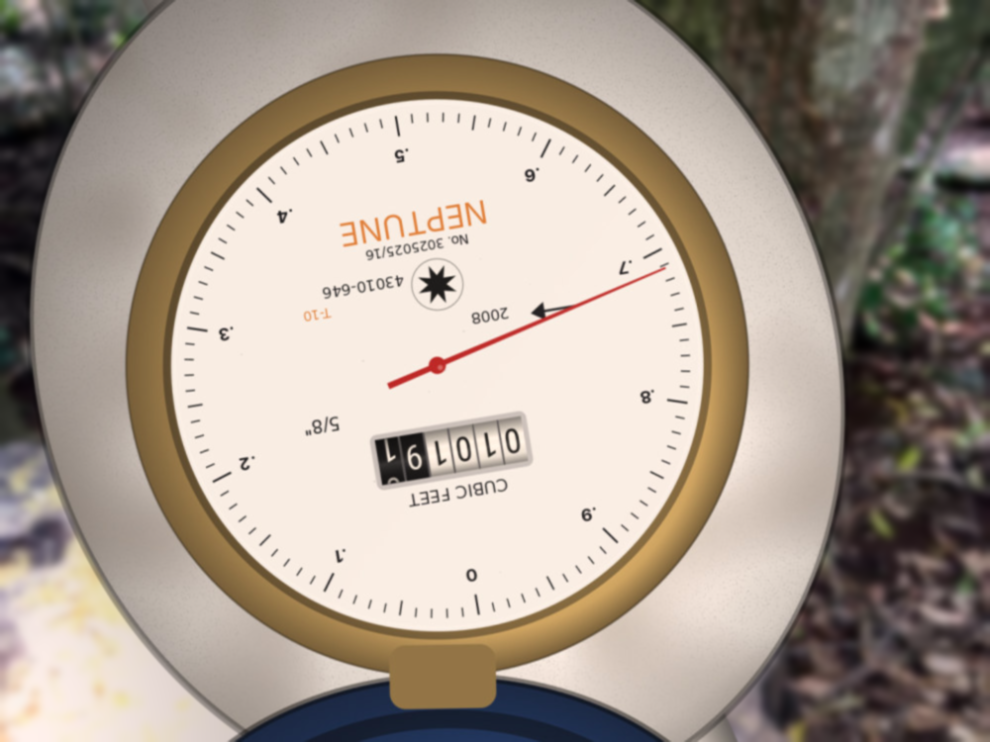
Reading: 10190.71 ft³
